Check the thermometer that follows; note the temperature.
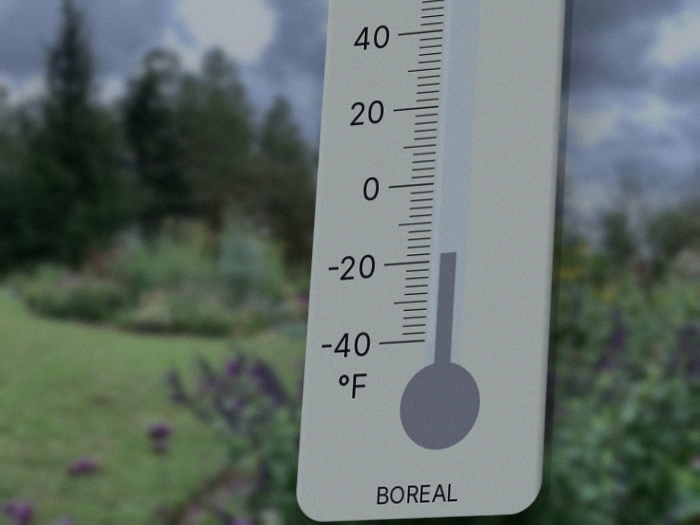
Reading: -18 °F
